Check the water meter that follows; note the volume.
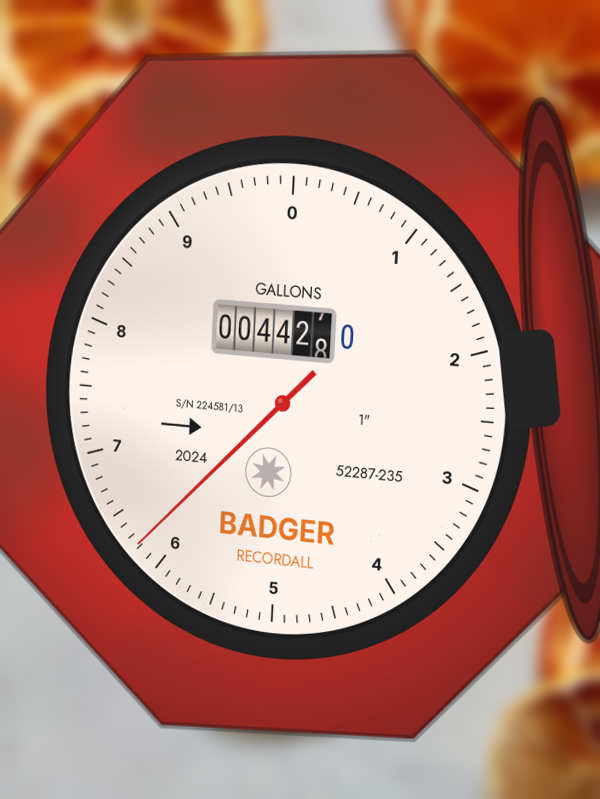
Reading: 44276.2 gal
